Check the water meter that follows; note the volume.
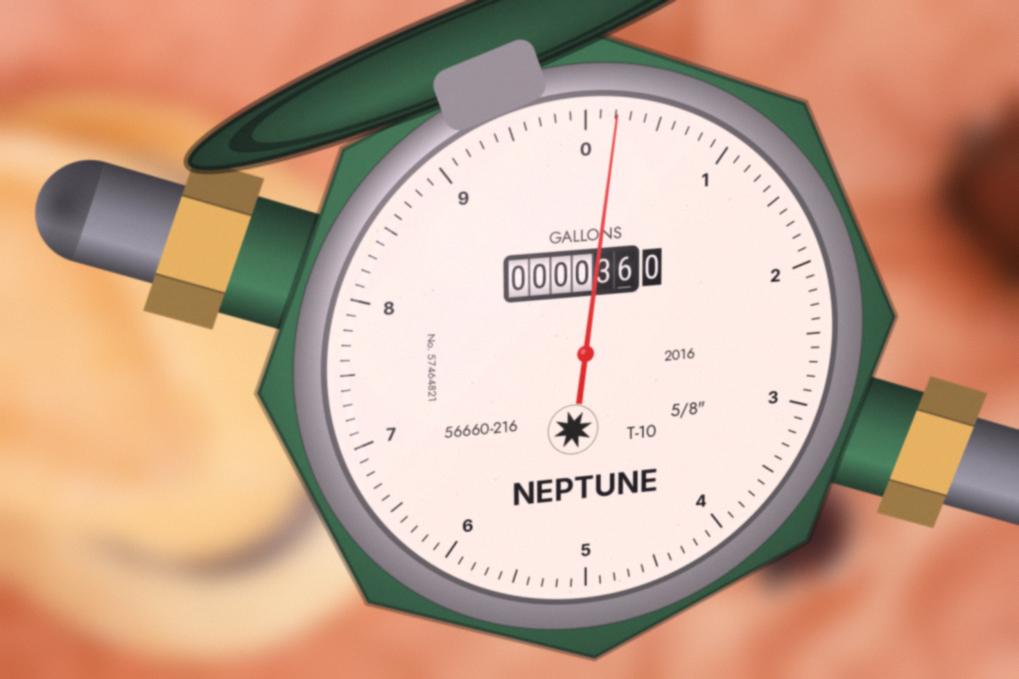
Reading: 360.2 gal
